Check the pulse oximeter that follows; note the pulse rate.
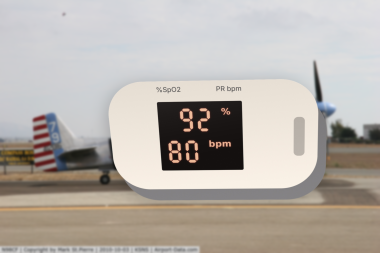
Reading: 80 bpm
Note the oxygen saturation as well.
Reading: 92 %
